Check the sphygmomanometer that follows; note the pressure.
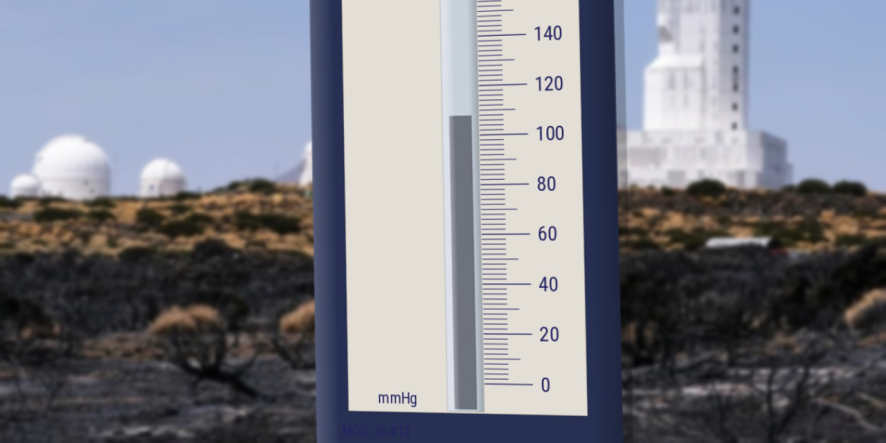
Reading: 108 mmHg
